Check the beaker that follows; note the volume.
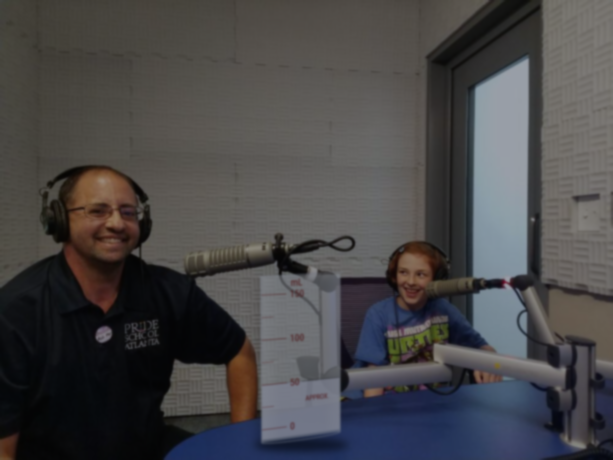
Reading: 50 mL
